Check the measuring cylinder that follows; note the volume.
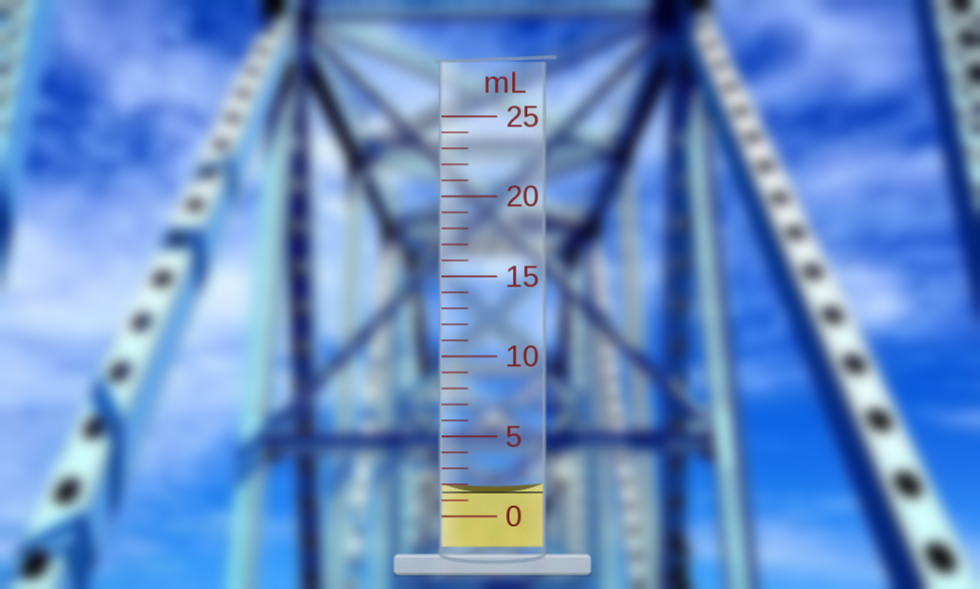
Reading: 1.5 mL
